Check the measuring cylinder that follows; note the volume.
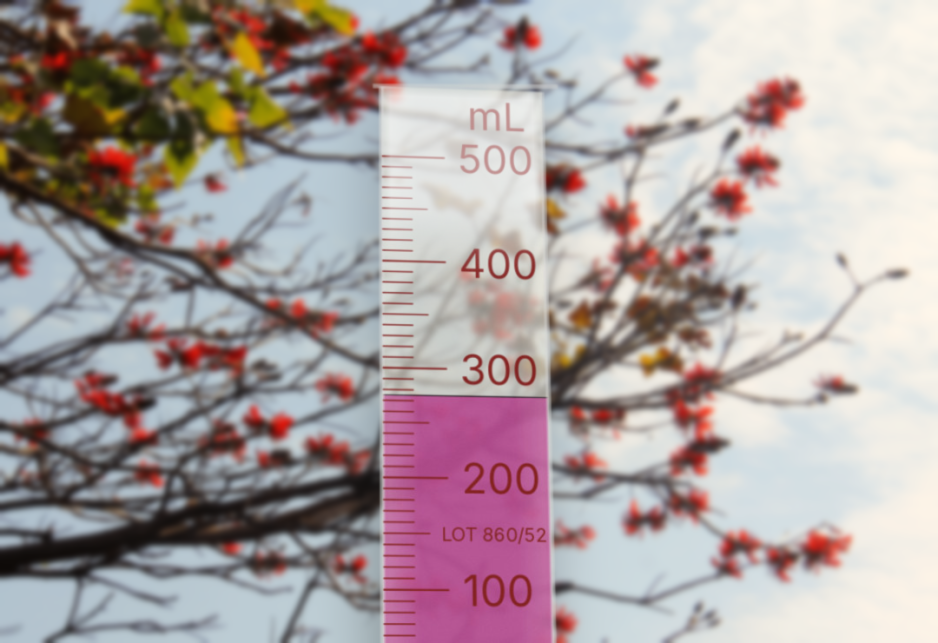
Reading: 275 mL
